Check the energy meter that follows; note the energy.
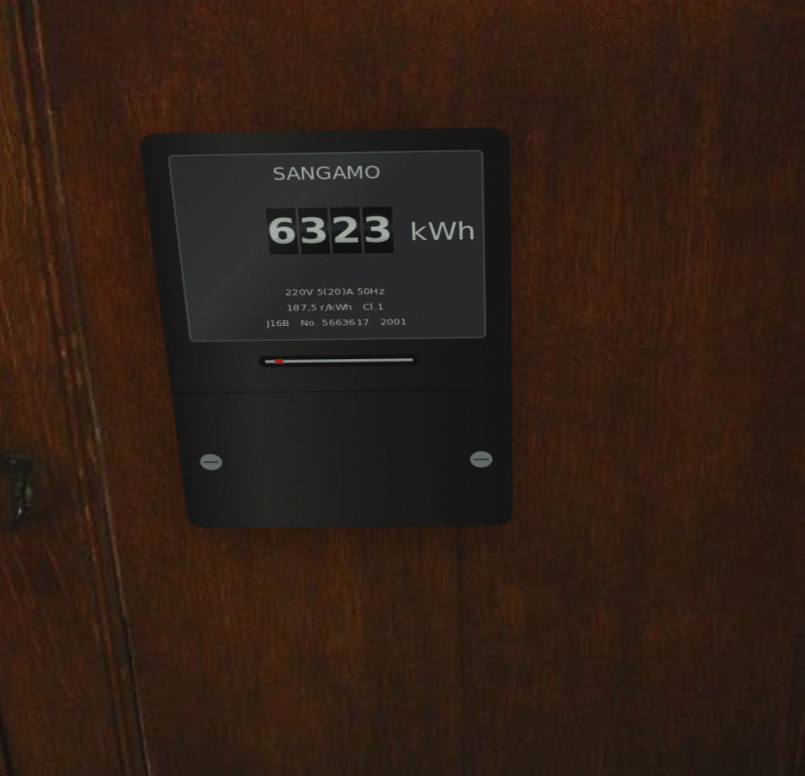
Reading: 6323 kWh
